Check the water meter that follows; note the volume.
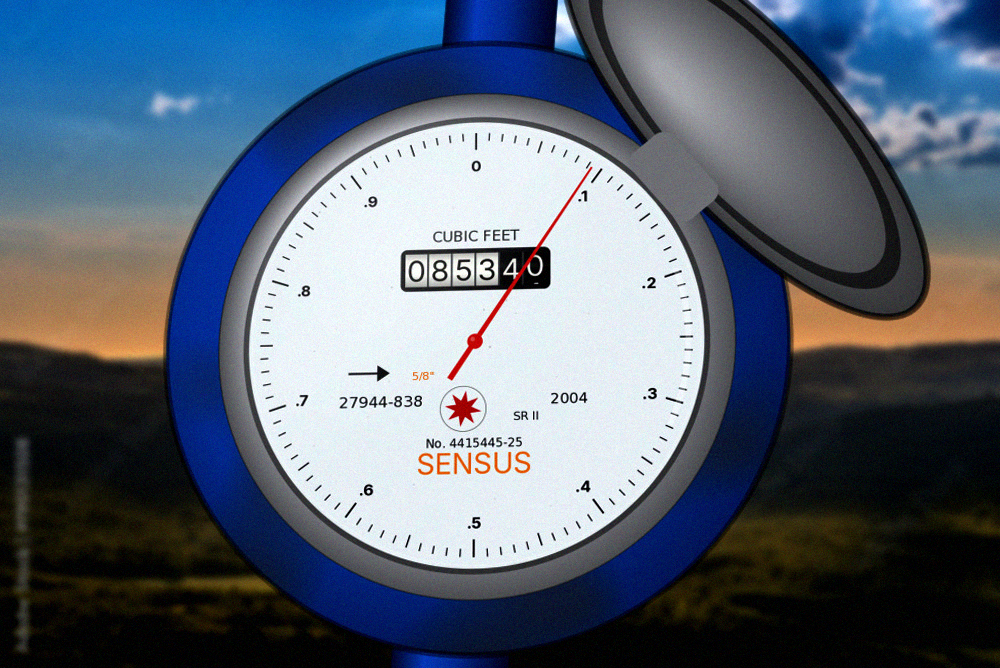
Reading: 85340.09 ft³
